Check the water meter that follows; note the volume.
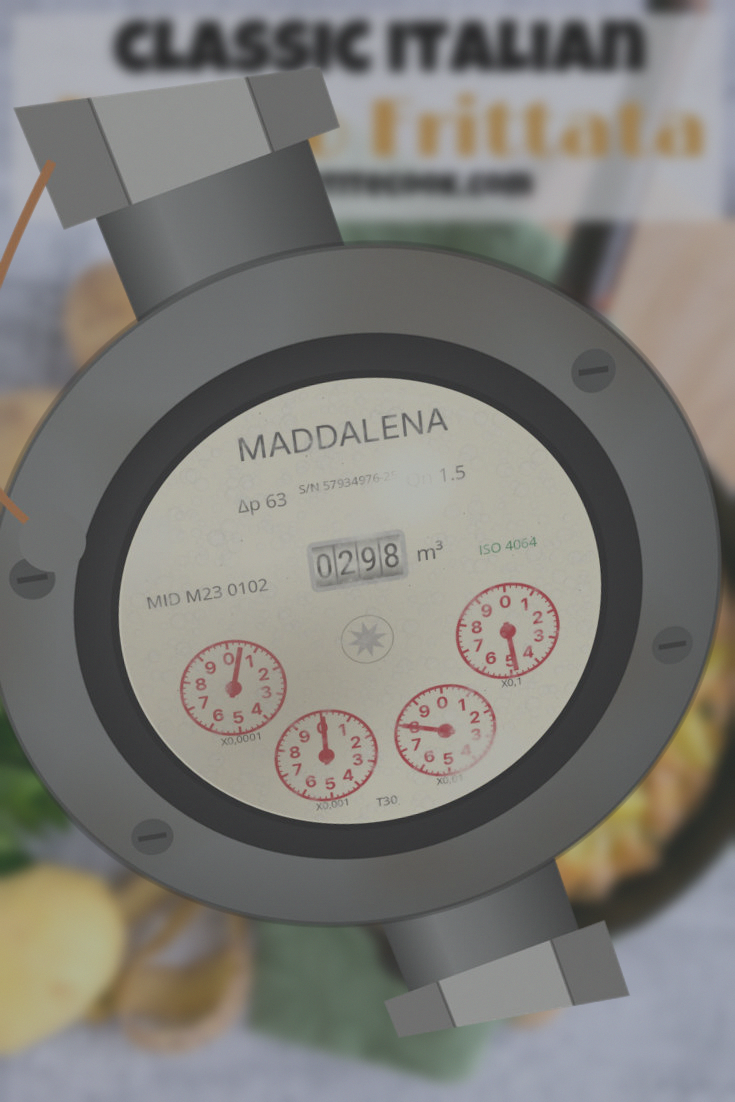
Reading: 298.4800 m³
